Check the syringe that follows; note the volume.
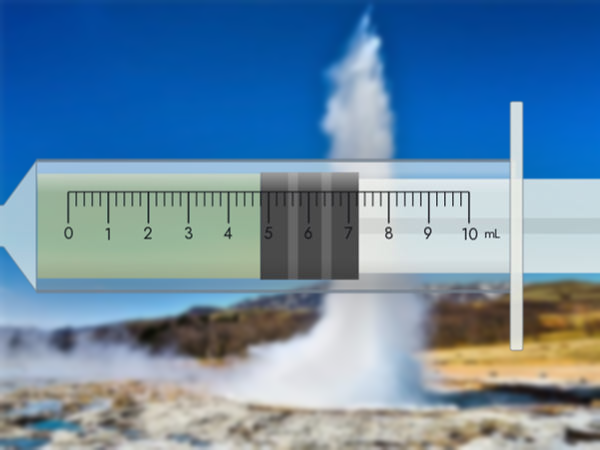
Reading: 4.8 mL
